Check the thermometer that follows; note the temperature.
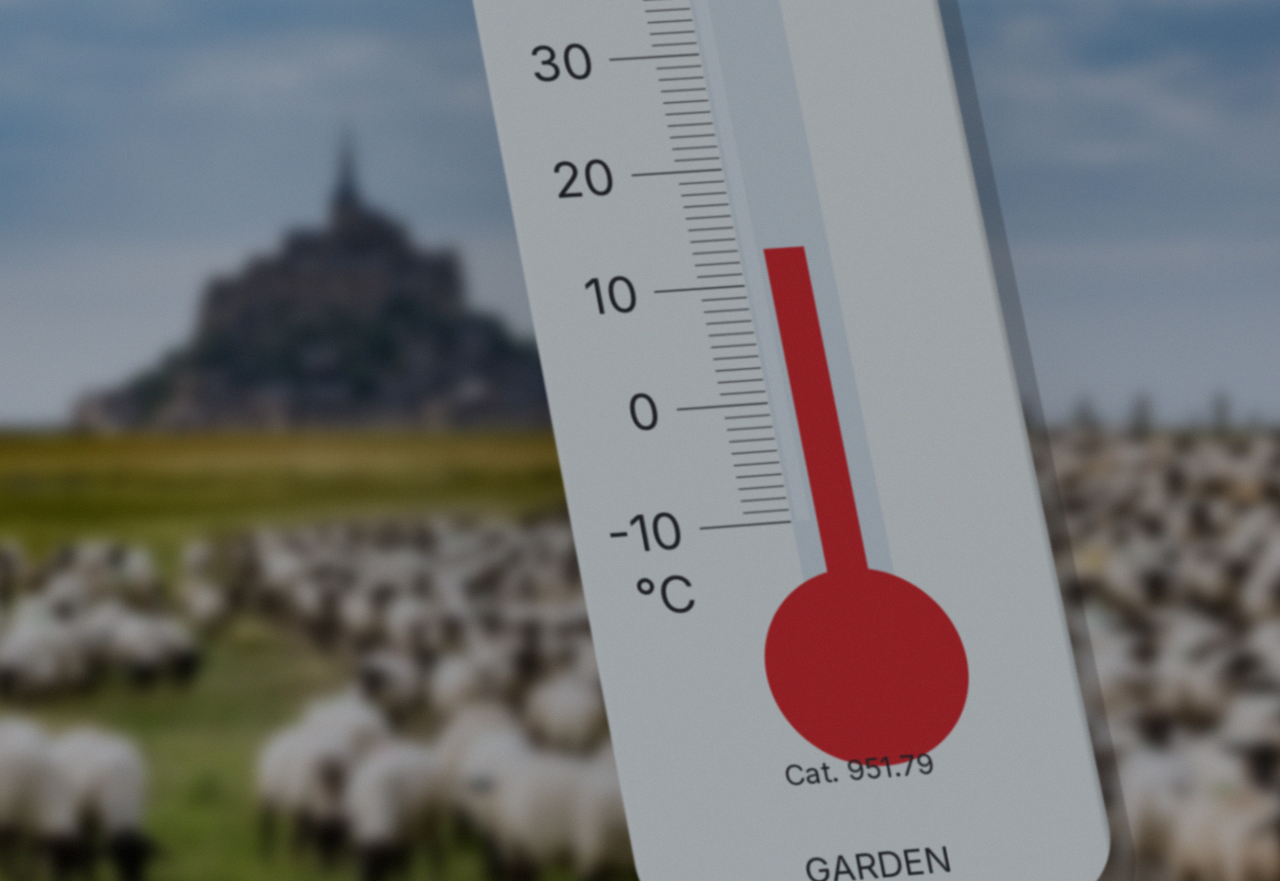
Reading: 13 °C
